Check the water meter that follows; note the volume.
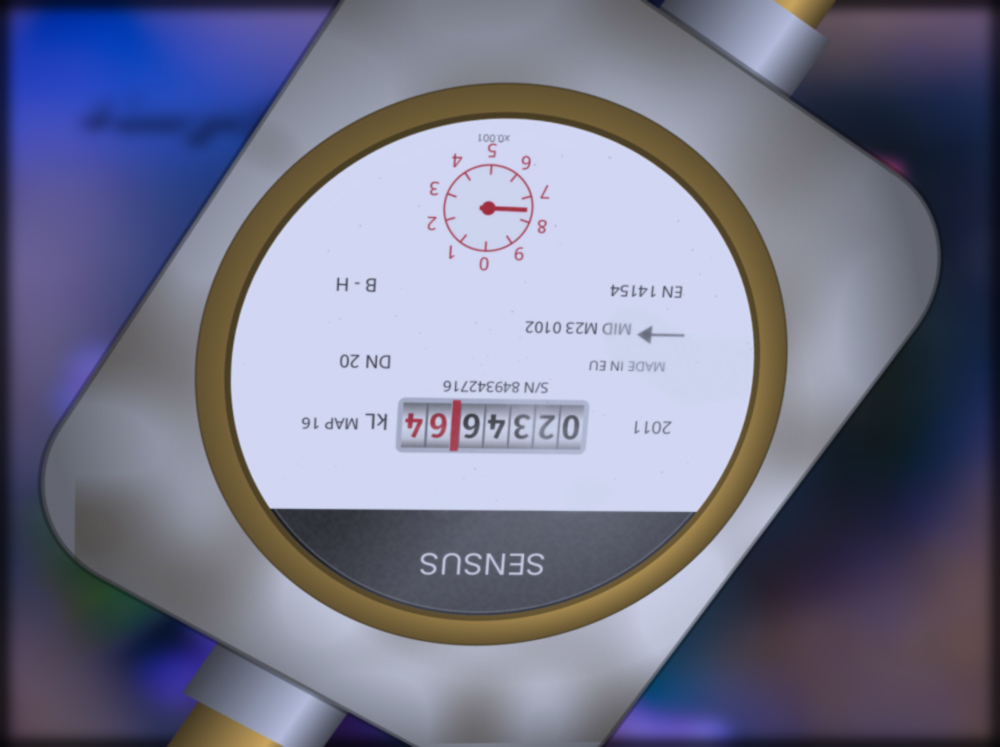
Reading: 2346.647 kL
